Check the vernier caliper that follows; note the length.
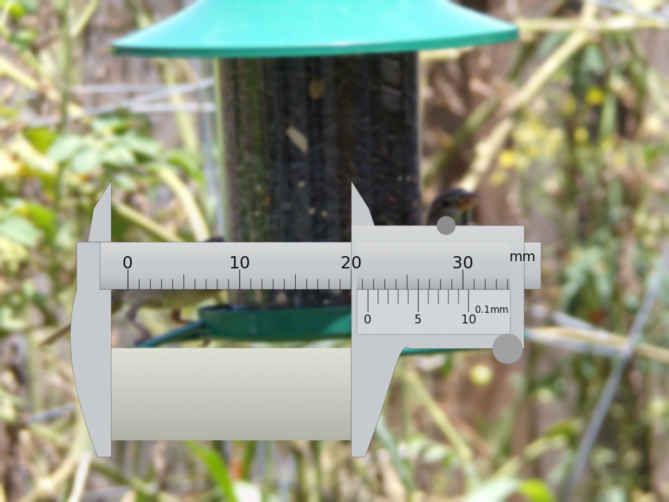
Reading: 21.5 mm
